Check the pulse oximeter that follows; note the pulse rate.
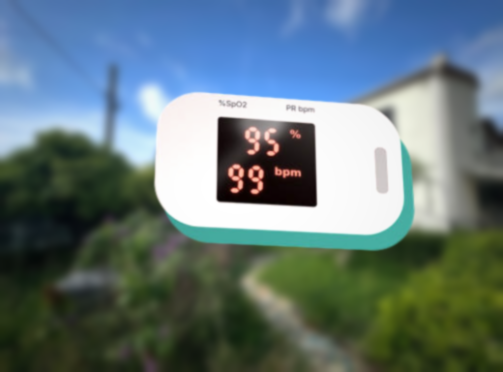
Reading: 99 bpm
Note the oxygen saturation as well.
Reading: 95 %
